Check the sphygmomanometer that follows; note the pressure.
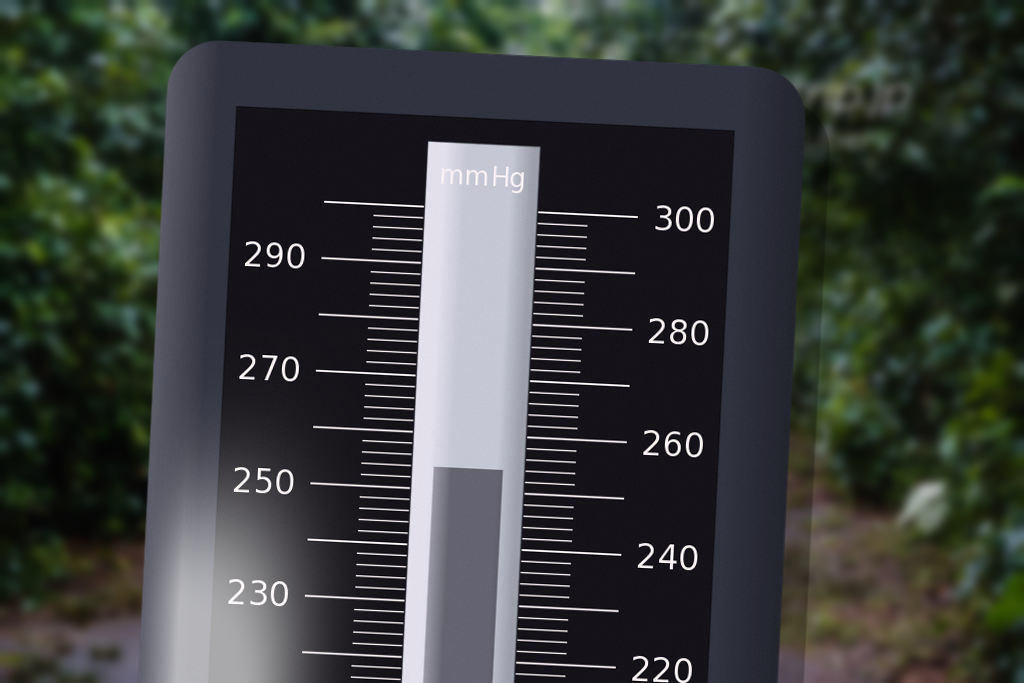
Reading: 254 mmHg
